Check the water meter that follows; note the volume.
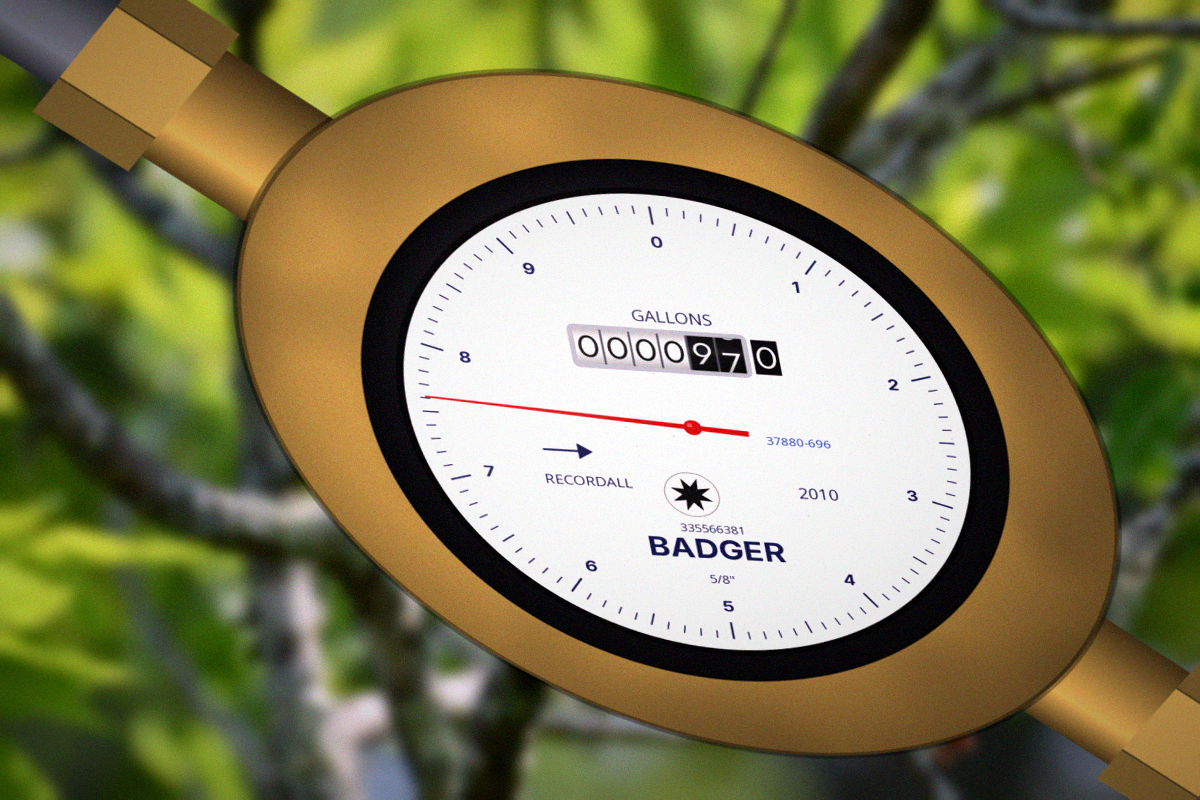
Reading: 967.6 gal
